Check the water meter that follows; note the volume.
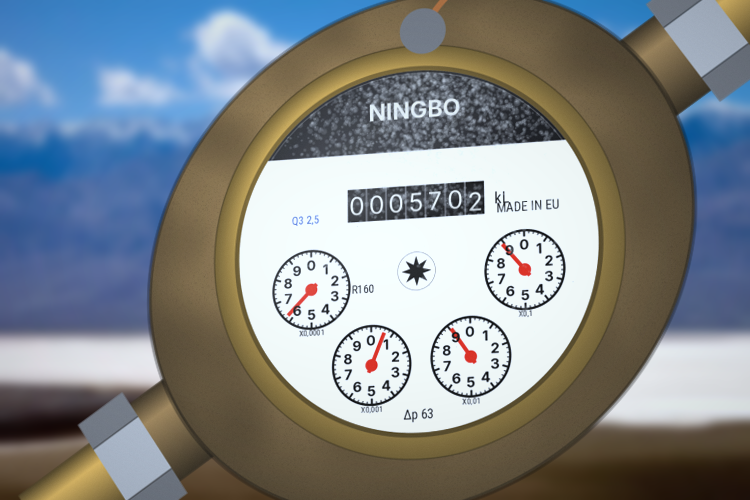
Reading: 5701.8906 kL
